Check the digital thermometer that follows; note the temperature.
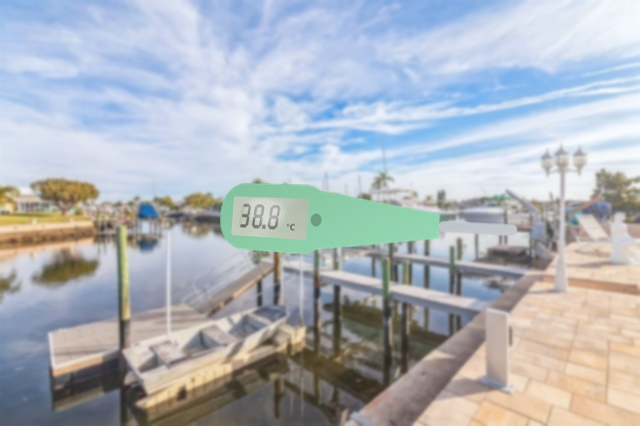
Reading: 38.8 °C
